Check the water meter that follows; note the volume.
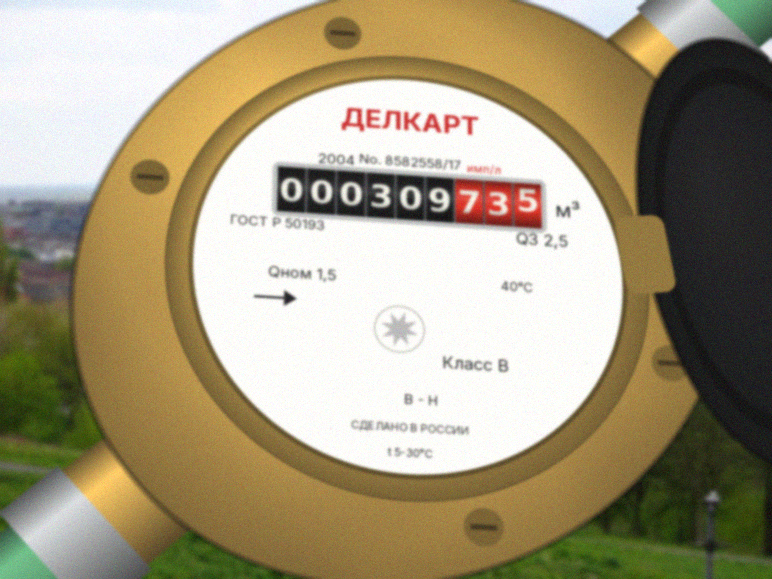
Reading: 309.735 m³
